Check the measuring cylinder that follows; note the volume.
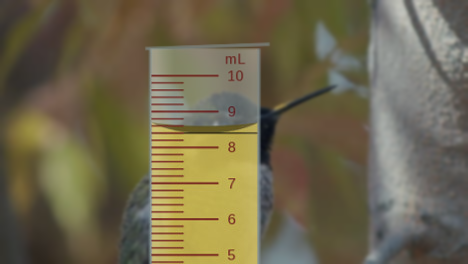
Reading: 8.4 mL
